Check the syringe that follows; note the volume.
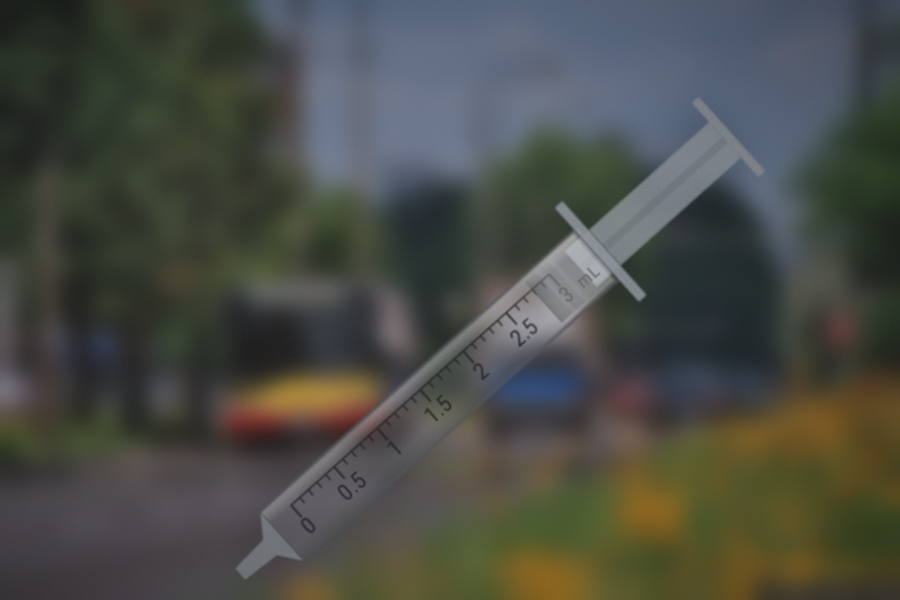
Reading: 2.8 mL
